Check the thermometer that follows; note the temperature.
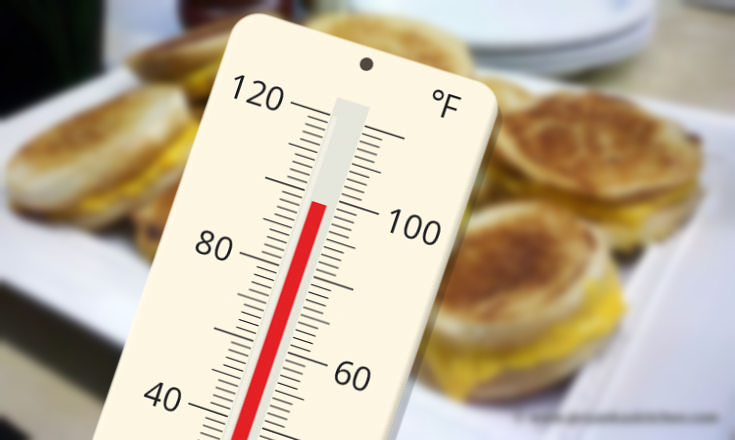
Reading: 98 °F
